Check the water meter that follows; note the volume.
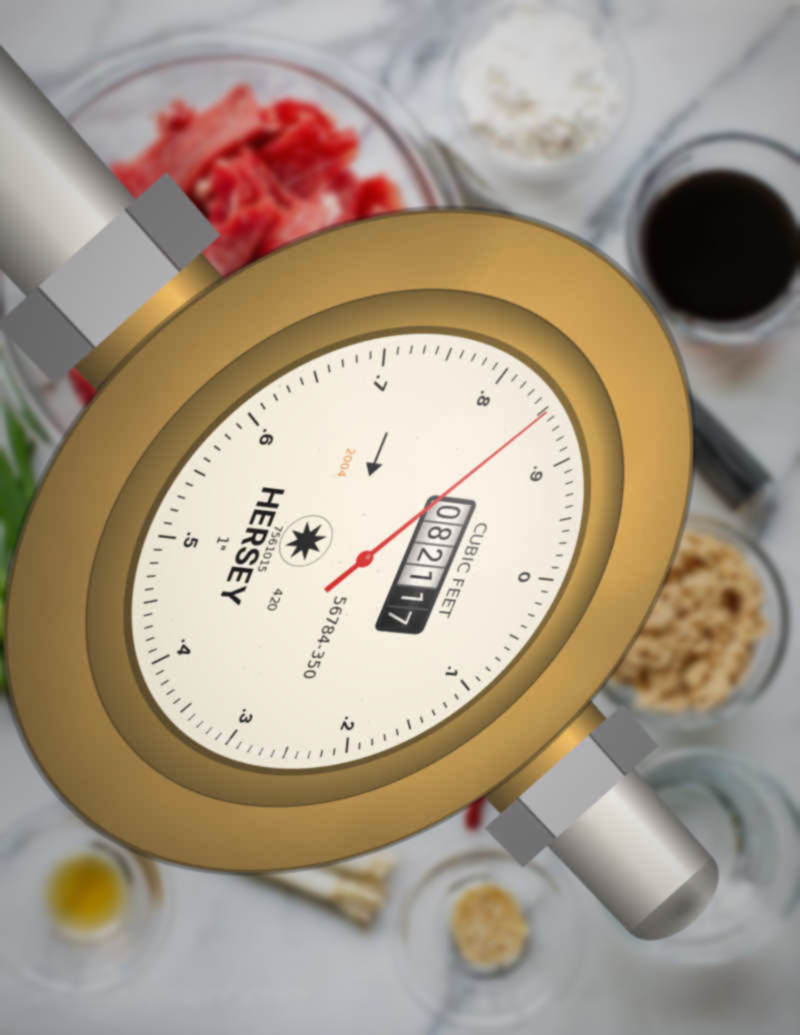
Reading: 82116.85 ft³
